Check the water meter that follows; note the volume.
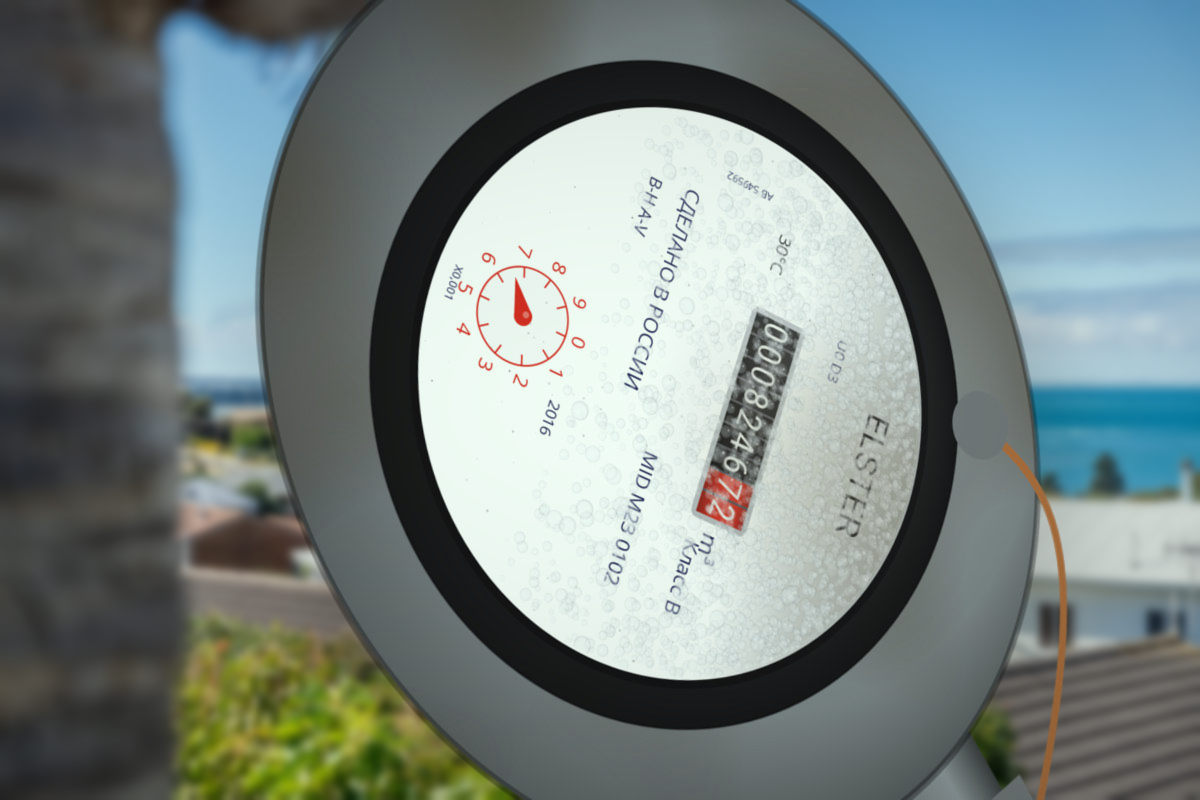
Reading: 8246.726 m³
